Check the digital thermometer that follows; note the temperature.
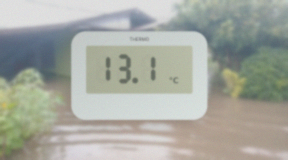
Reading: 13.1 °C
